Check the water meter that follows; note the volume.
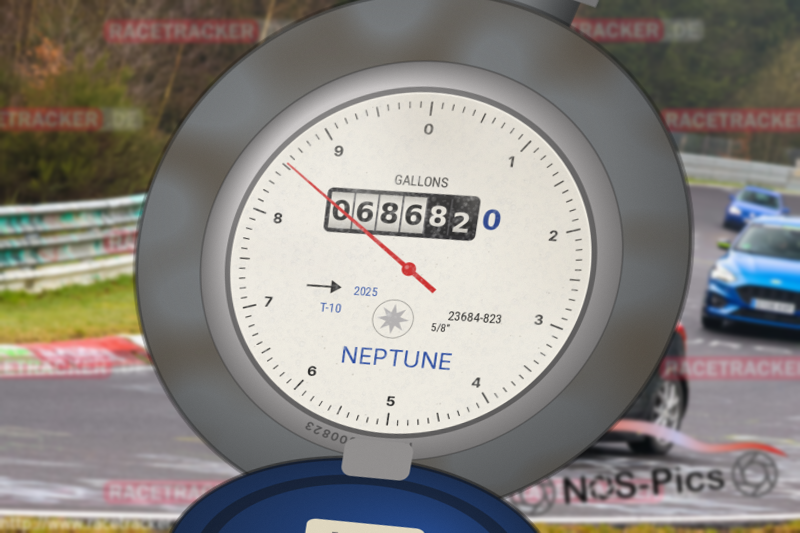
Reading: 686818.5 gal
